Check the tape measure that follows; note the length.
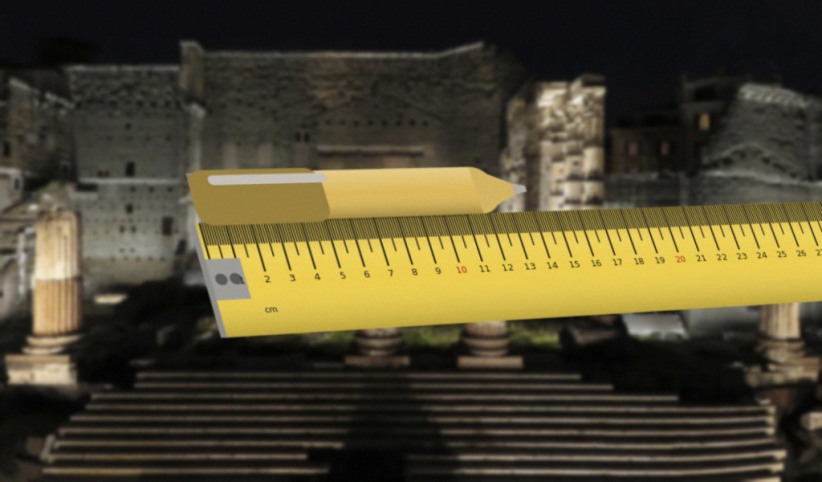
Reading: 14 cm
